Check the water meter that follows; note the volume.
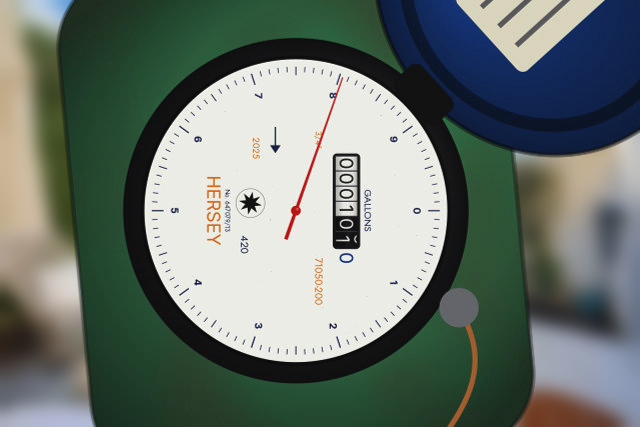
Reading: 1008.0 gal
